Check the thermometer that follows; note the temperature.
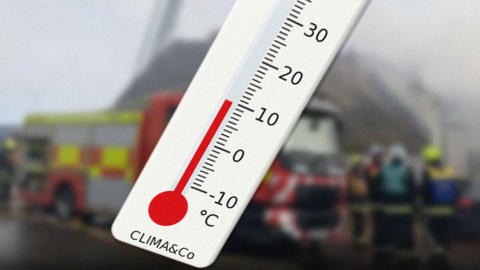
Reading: 10 °C
